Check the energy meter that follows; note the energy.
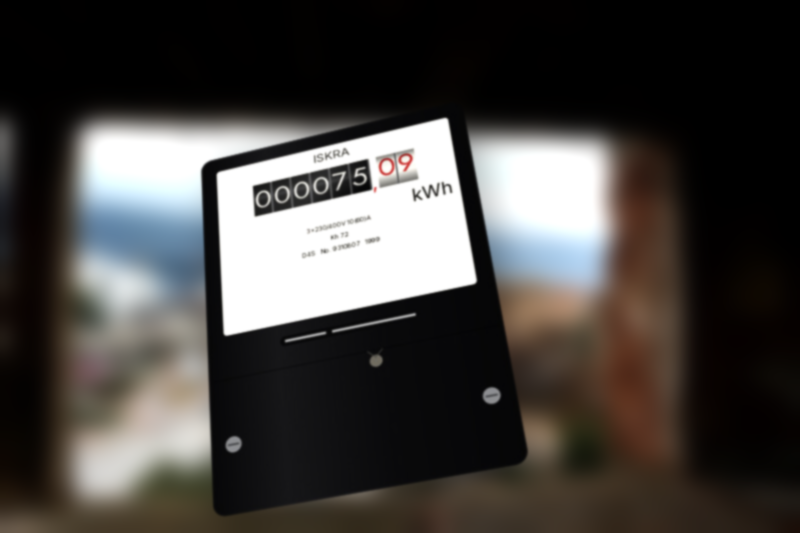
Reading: 75.09 kWh
